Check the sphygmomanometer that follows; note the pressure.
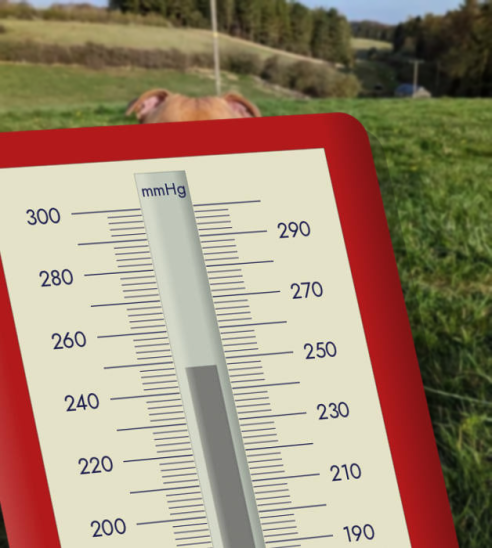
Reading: 248 mmHg
